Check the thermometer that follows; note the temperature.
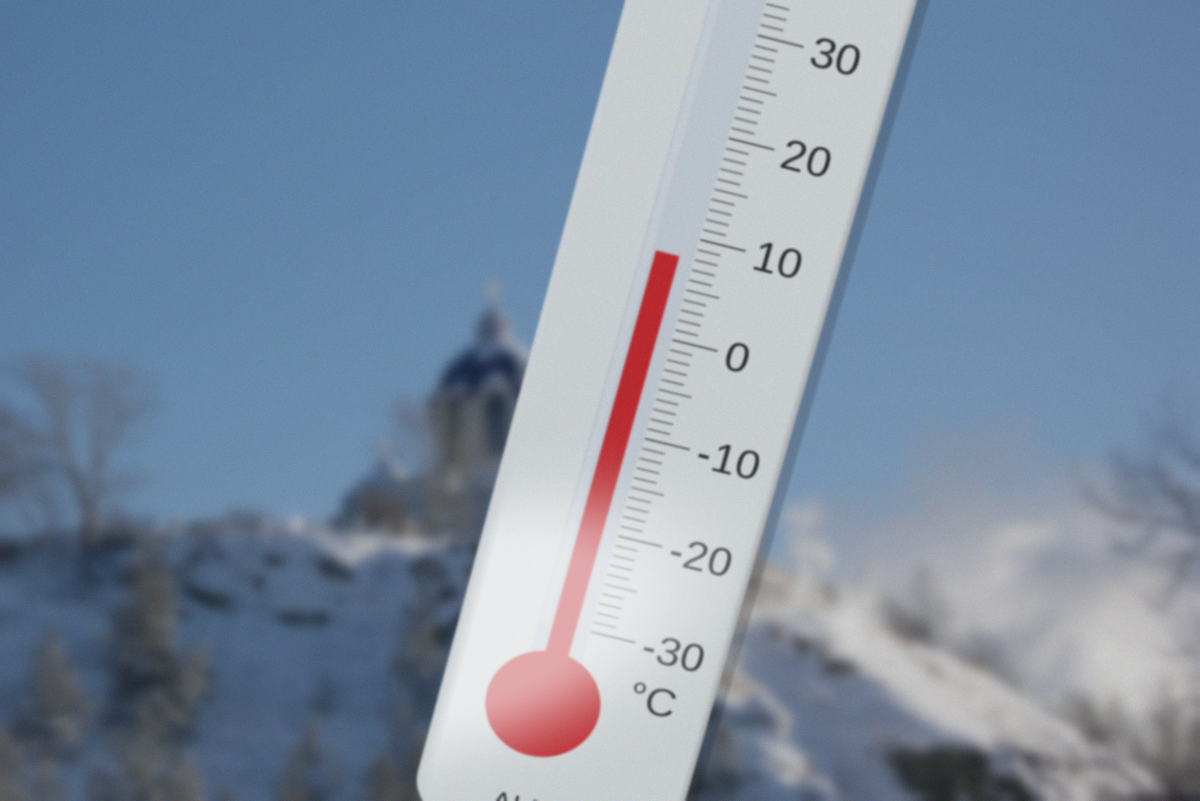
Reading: 8 °C
